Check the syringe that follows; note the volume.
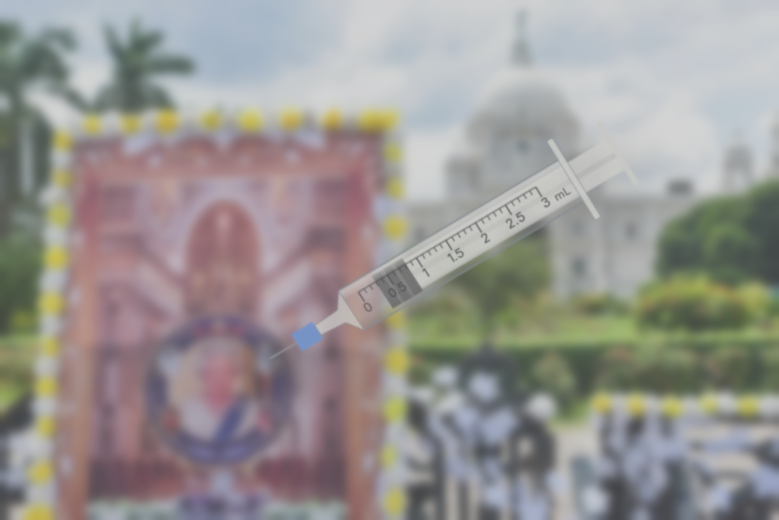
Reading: 0.3 mL
